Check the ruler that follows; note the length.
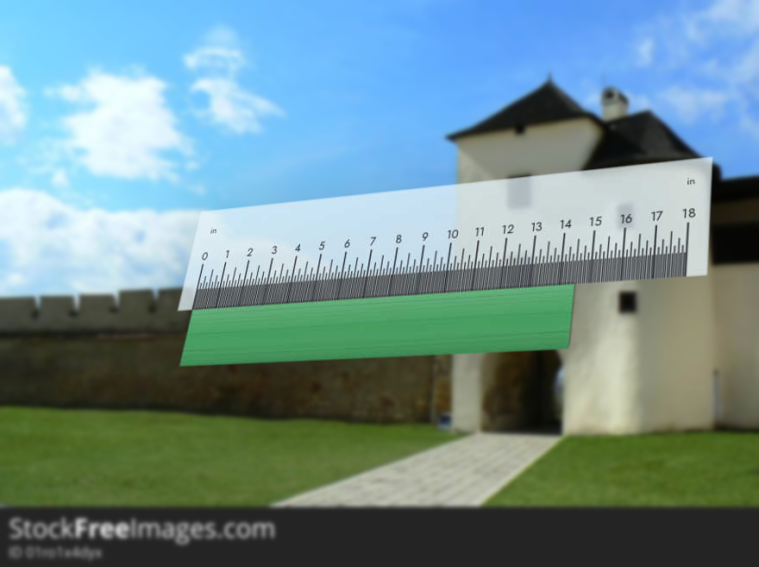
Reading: 14.5 in
